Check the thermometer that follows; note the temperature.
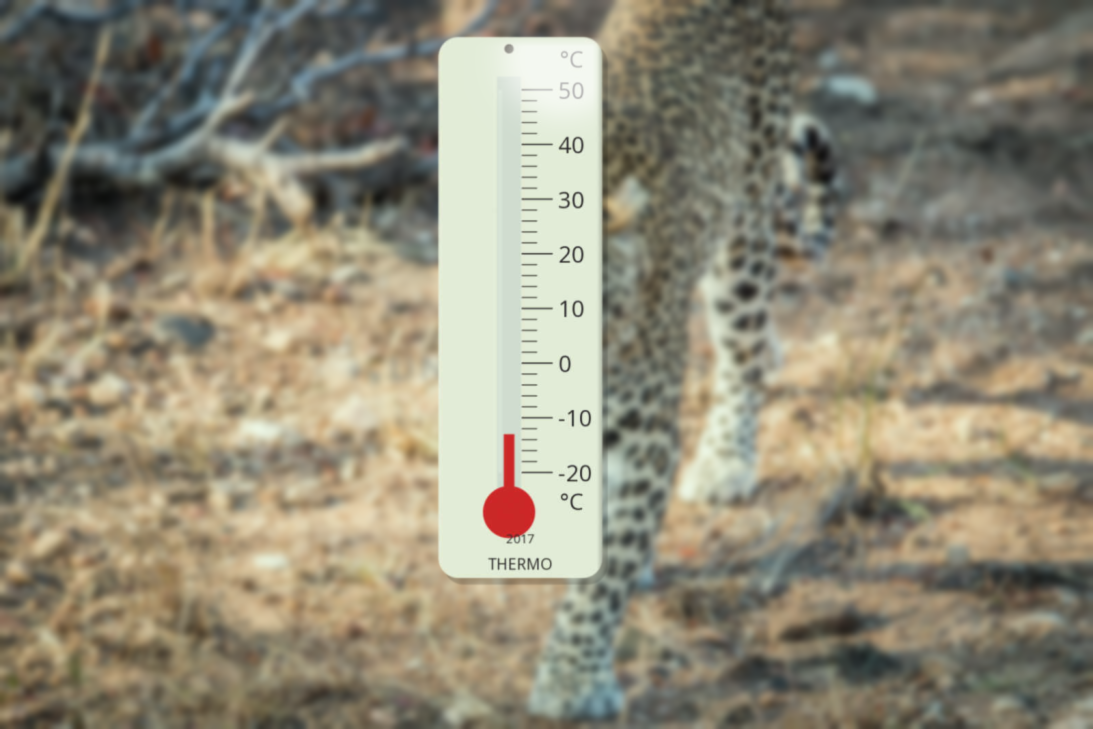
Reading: -13 °C
